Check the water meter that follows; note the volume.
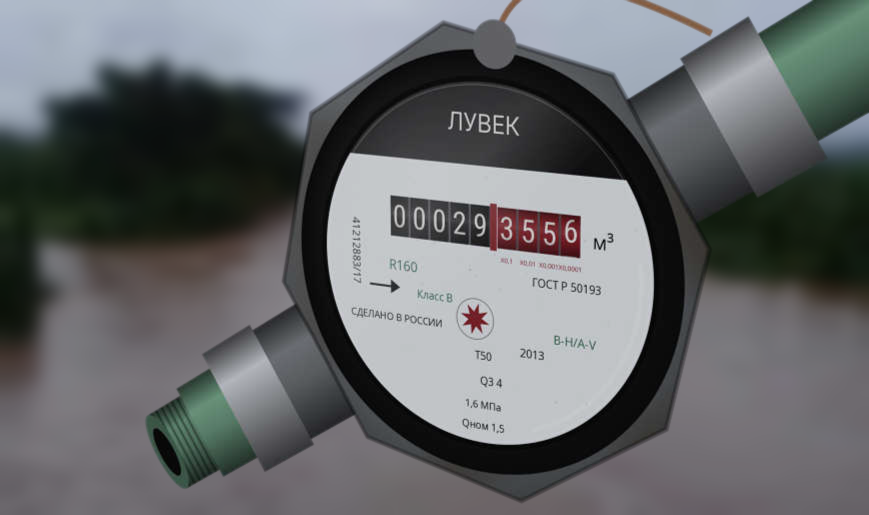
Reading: 29.3556 m³
